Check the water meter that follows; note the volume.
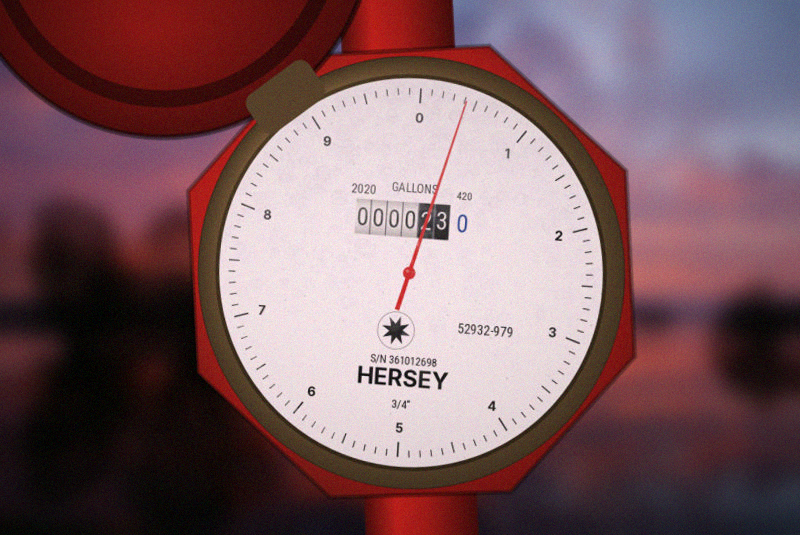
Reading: 230.4 gal
